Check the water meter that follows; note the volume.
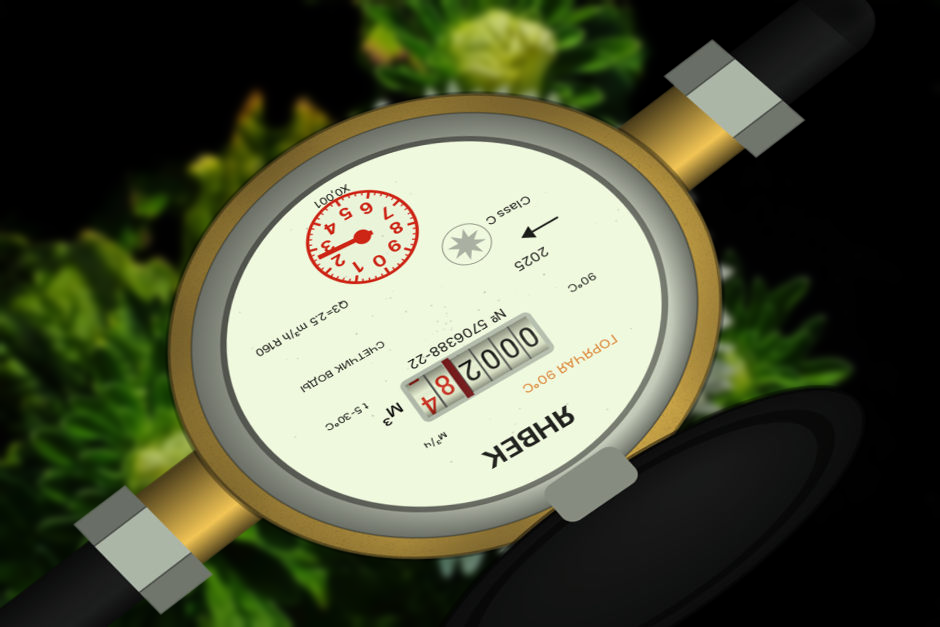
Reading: 2.842 m³
